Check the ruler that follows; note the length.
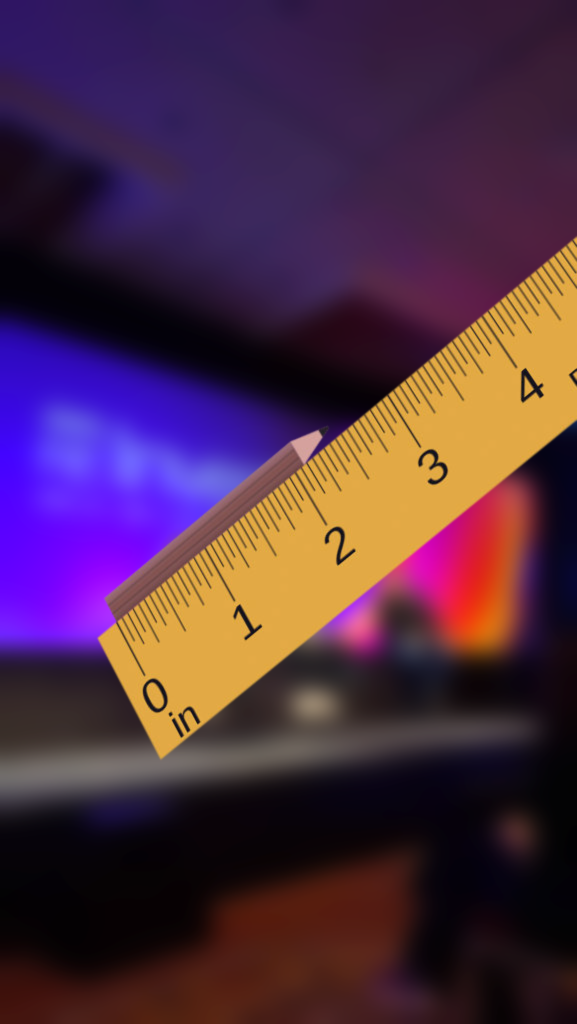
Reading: 2.4375 in
